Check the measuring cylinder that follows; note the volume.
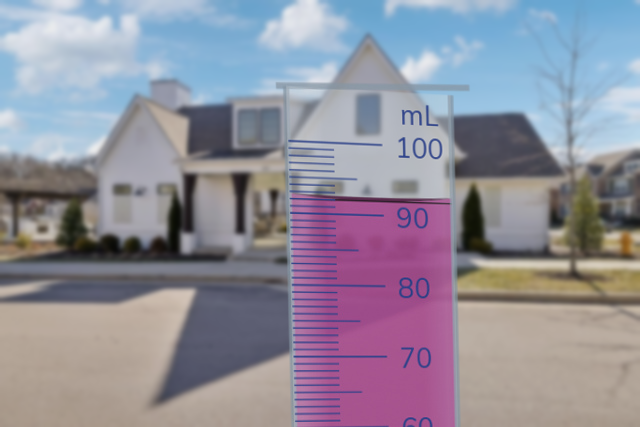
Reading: 92 mL
